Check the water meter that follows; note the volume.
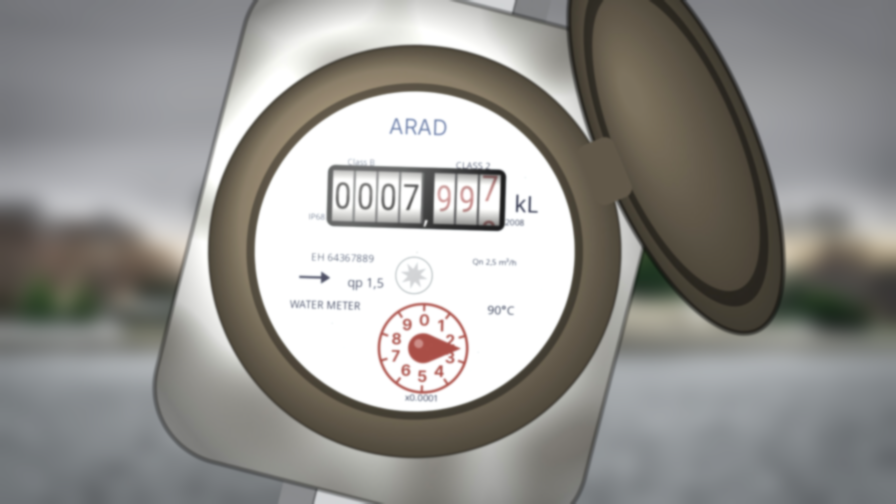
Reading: 7.9972 kL
